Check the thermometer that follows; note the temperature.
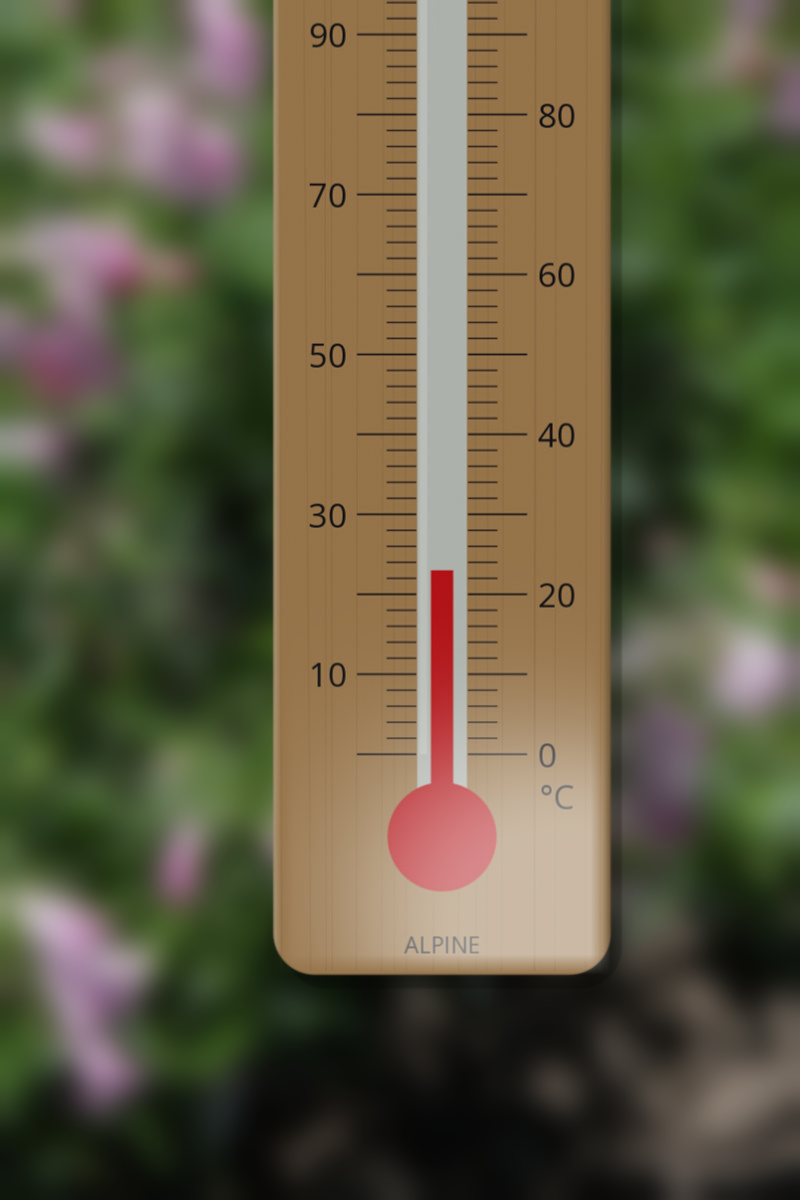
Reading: 23 °C
